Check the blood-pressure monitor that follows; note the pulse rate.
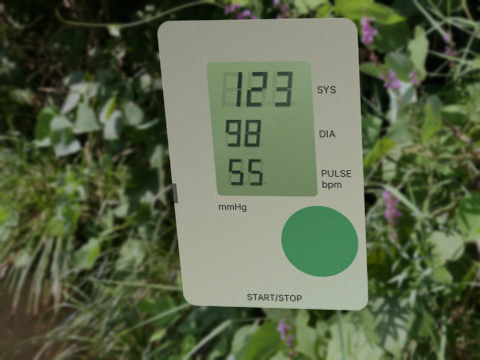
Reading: 55 bpm
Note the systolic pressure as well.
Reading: 123 mmHg
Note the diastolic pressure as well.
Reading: 98 mmHg
